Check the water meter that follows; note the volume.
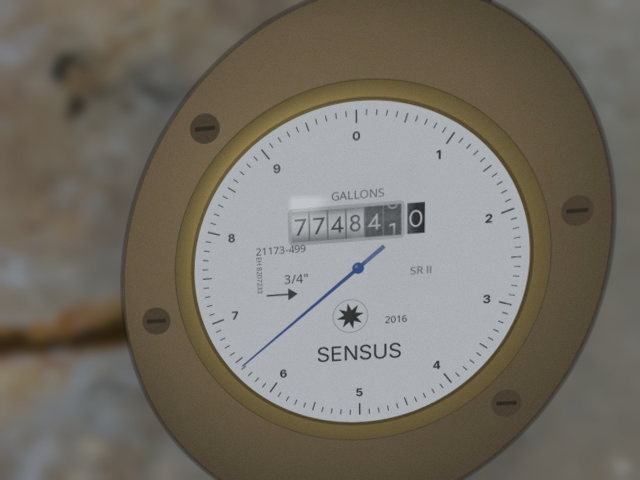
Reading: 7748406.4 gal
